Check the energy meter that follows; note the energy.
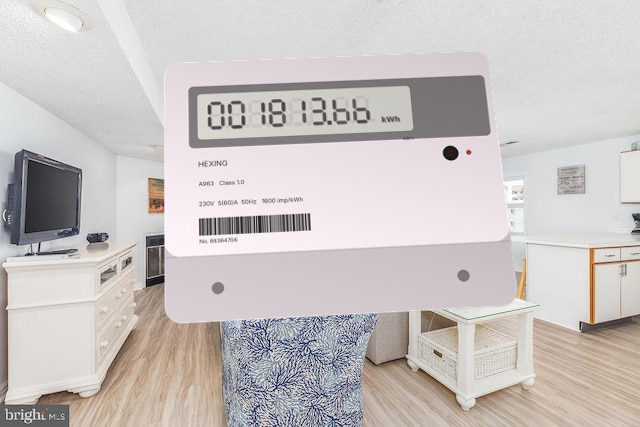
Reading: 1813.66 kWh
